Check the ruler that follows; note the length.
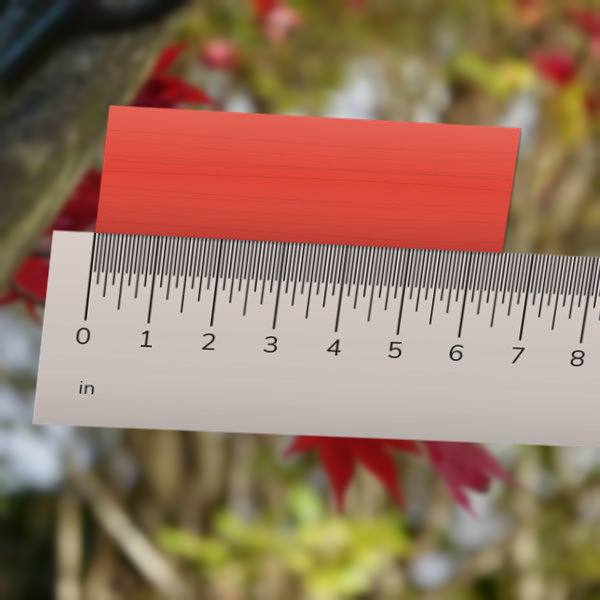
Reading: 6.5 in
